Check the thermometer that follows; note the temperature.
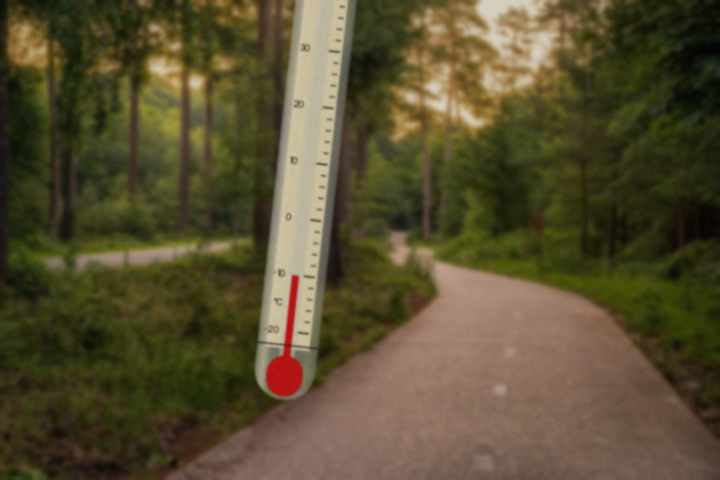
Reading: -10 °C
